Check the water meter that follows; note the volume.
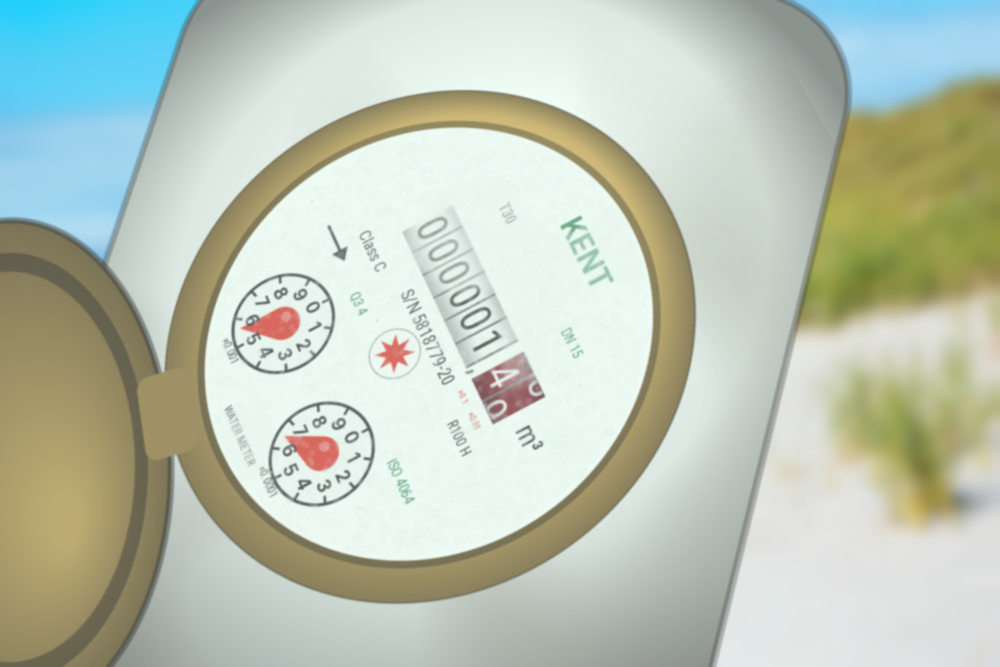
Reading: 1.4856 m³
